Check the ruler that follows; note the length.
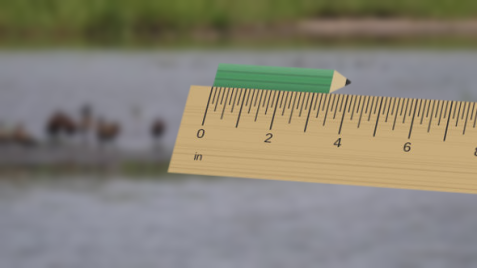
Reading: 4 in
